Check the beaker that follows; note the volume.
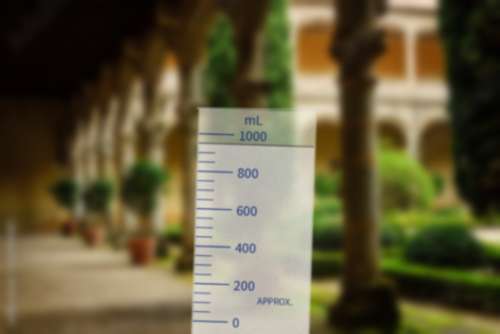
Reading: 950 mL
